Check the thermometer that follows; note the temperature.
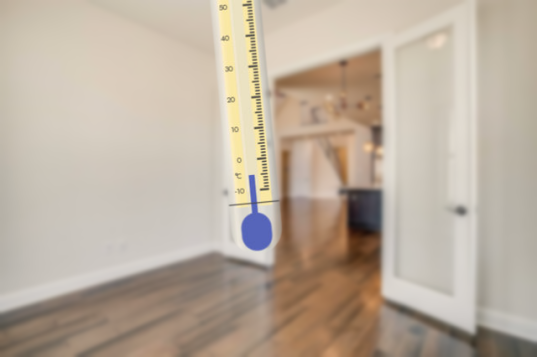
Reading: -5 °C
